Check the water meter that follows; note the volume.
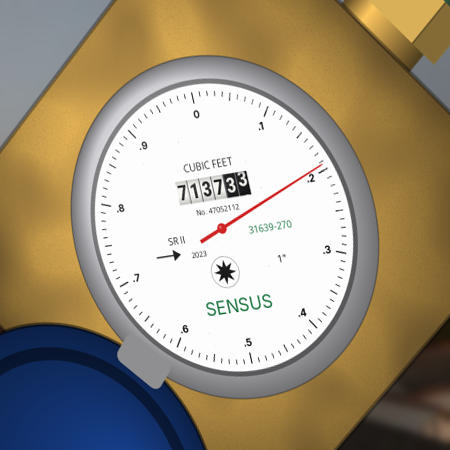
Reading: 713733.19 ft³
